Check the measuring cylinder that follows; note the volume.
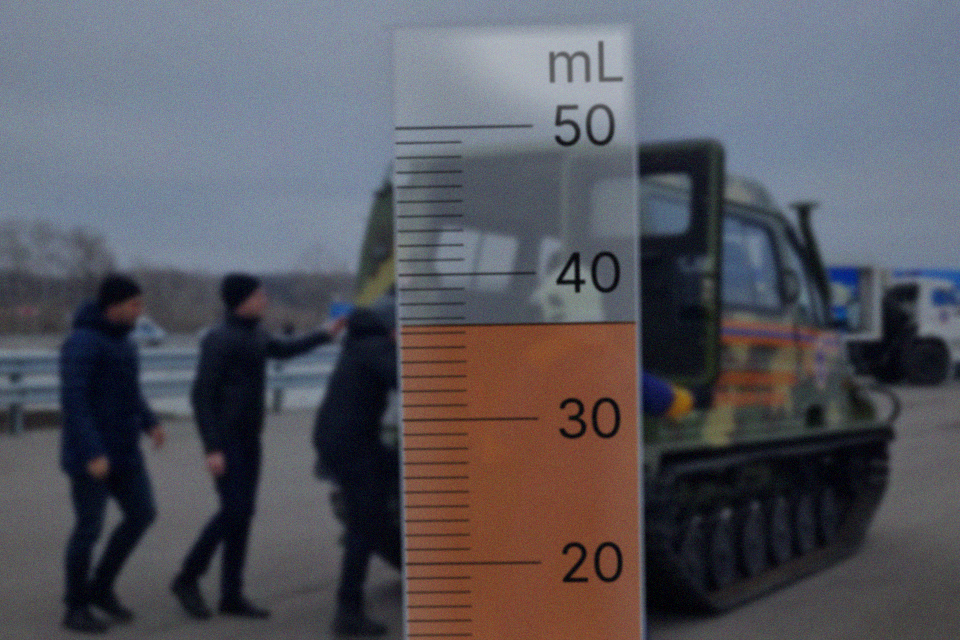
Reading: 36.5 mL
